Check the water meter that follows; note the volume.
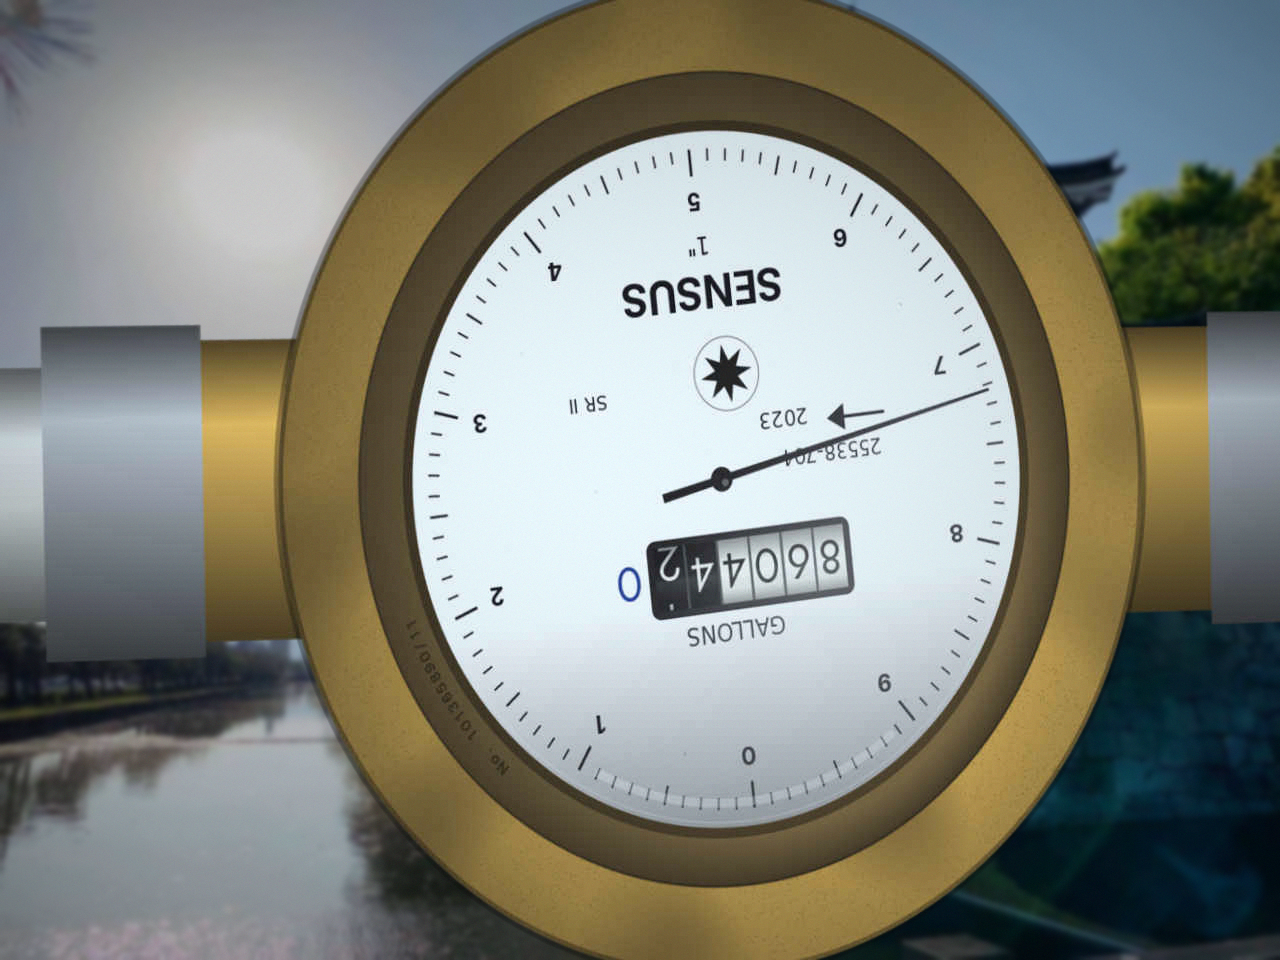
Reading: 8604417.2 gal
